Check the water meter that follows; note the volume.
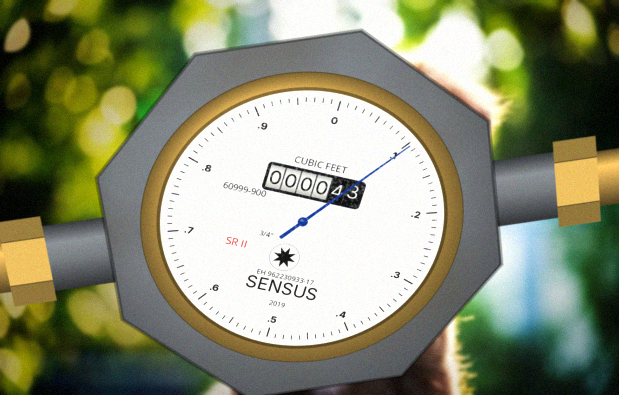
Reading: 43.10 ft³
